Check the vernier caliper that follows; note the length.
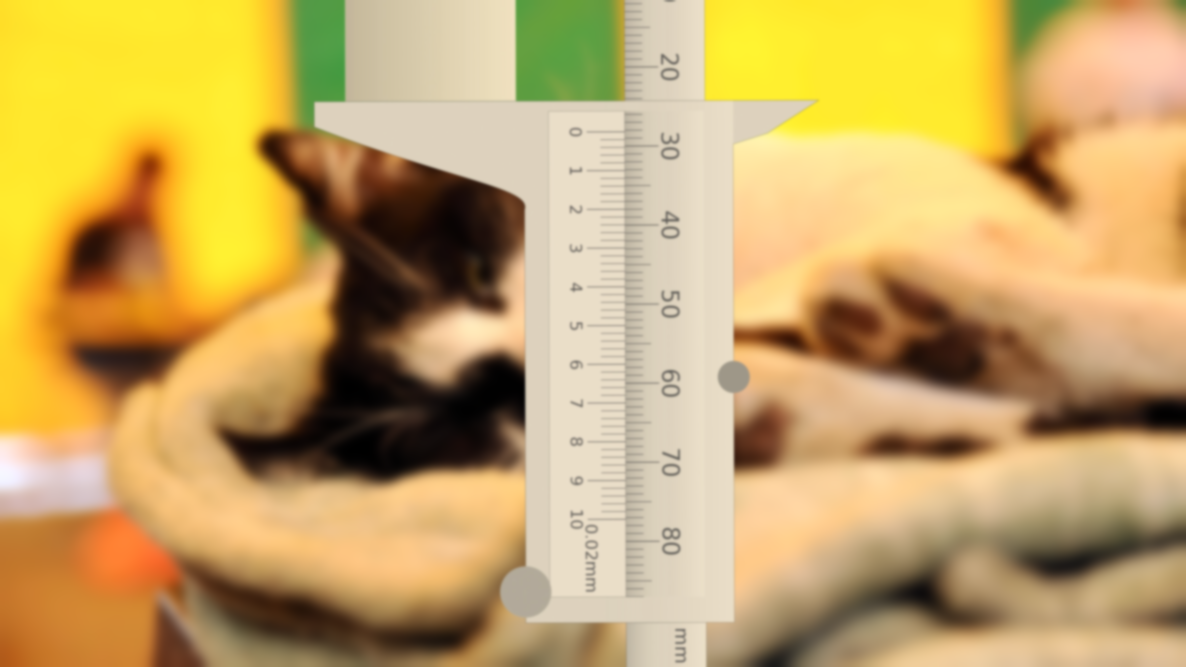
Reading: 28.2 mm
